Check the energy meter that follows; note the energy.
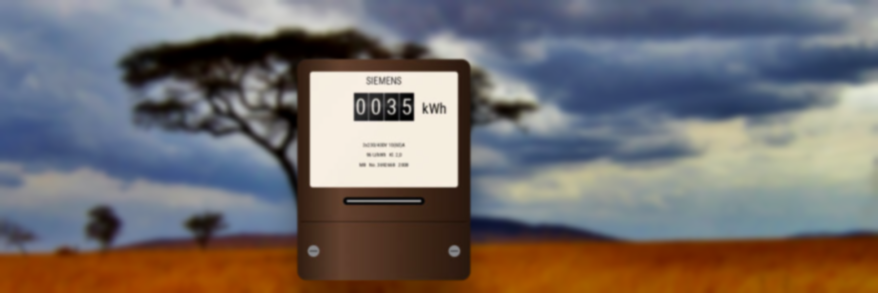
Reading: 35 kWh
